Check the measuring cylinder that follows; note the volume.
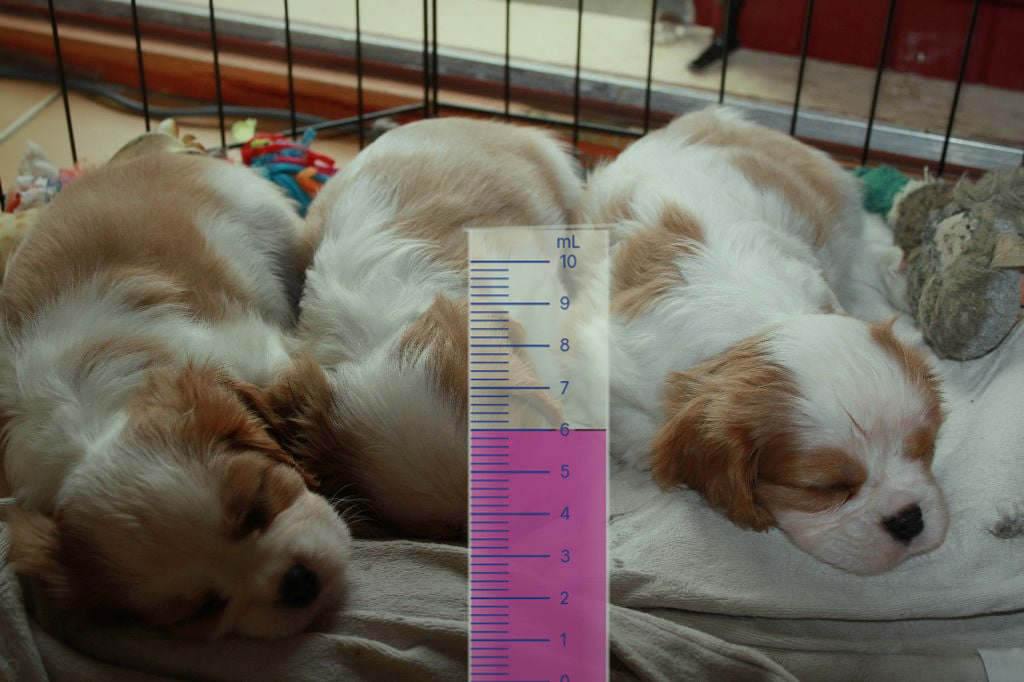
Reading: 6 mL
